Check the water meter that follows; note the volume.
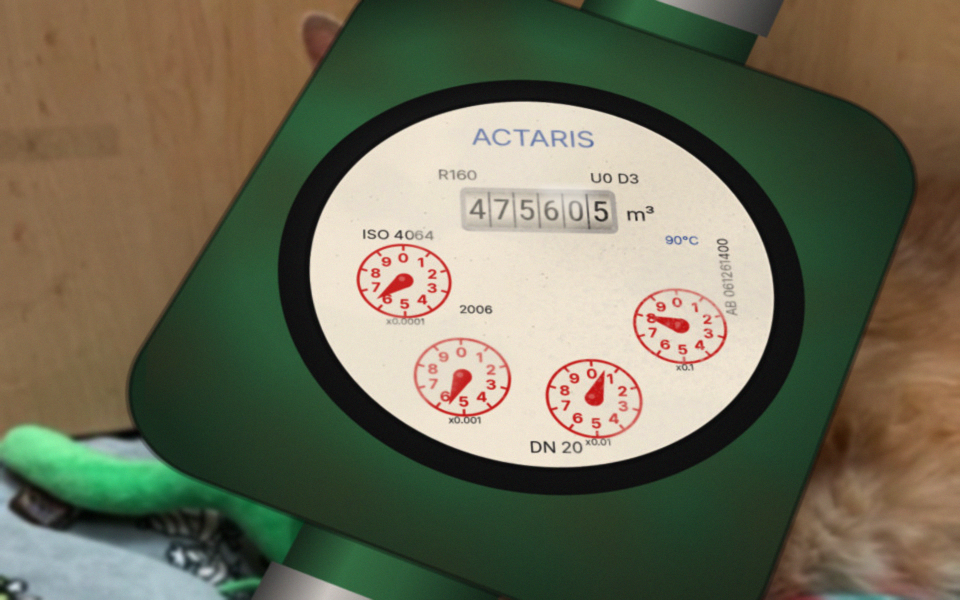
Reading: 475605.8056 m³
